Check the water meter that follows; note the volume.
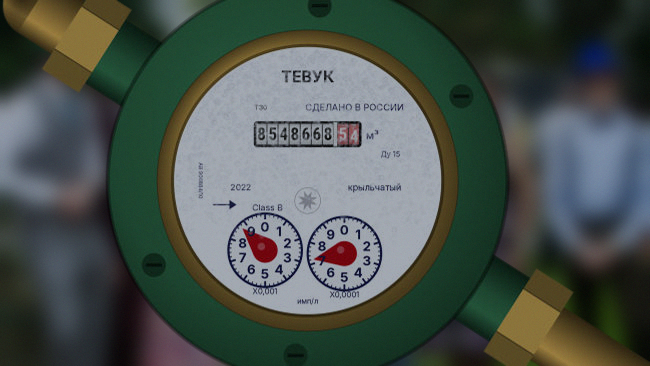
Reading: 8548668.5387 m³
